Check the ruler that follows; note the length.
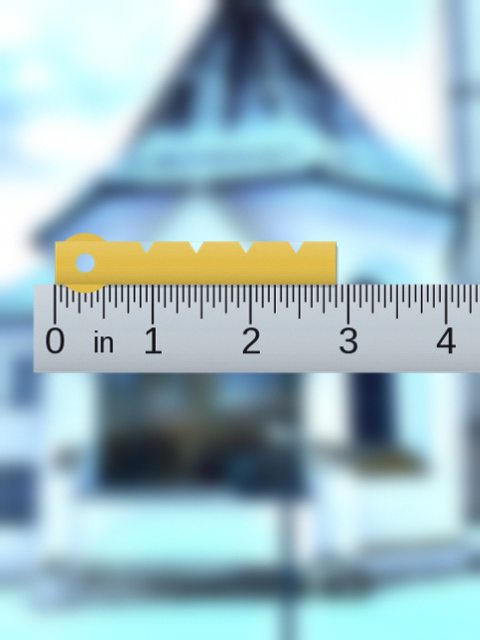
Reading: 2.875 in
